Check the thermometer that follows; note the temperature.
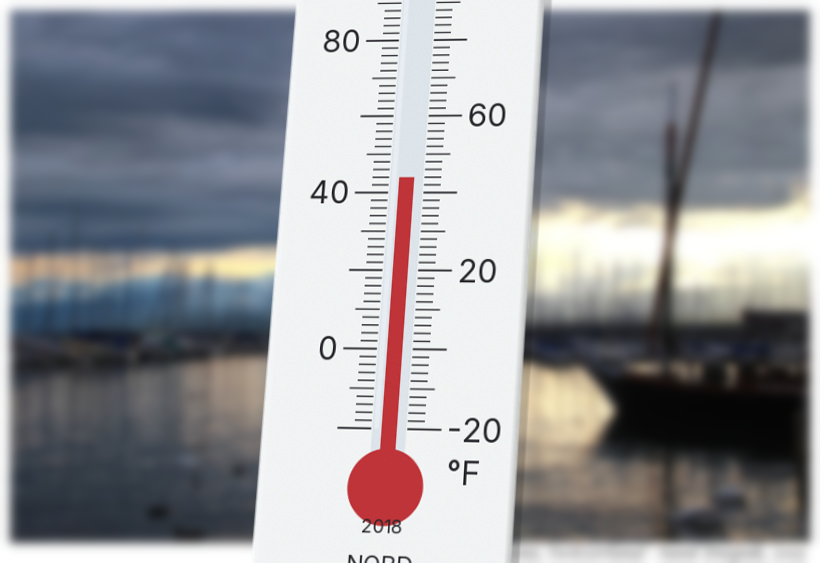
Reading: 44 °F
